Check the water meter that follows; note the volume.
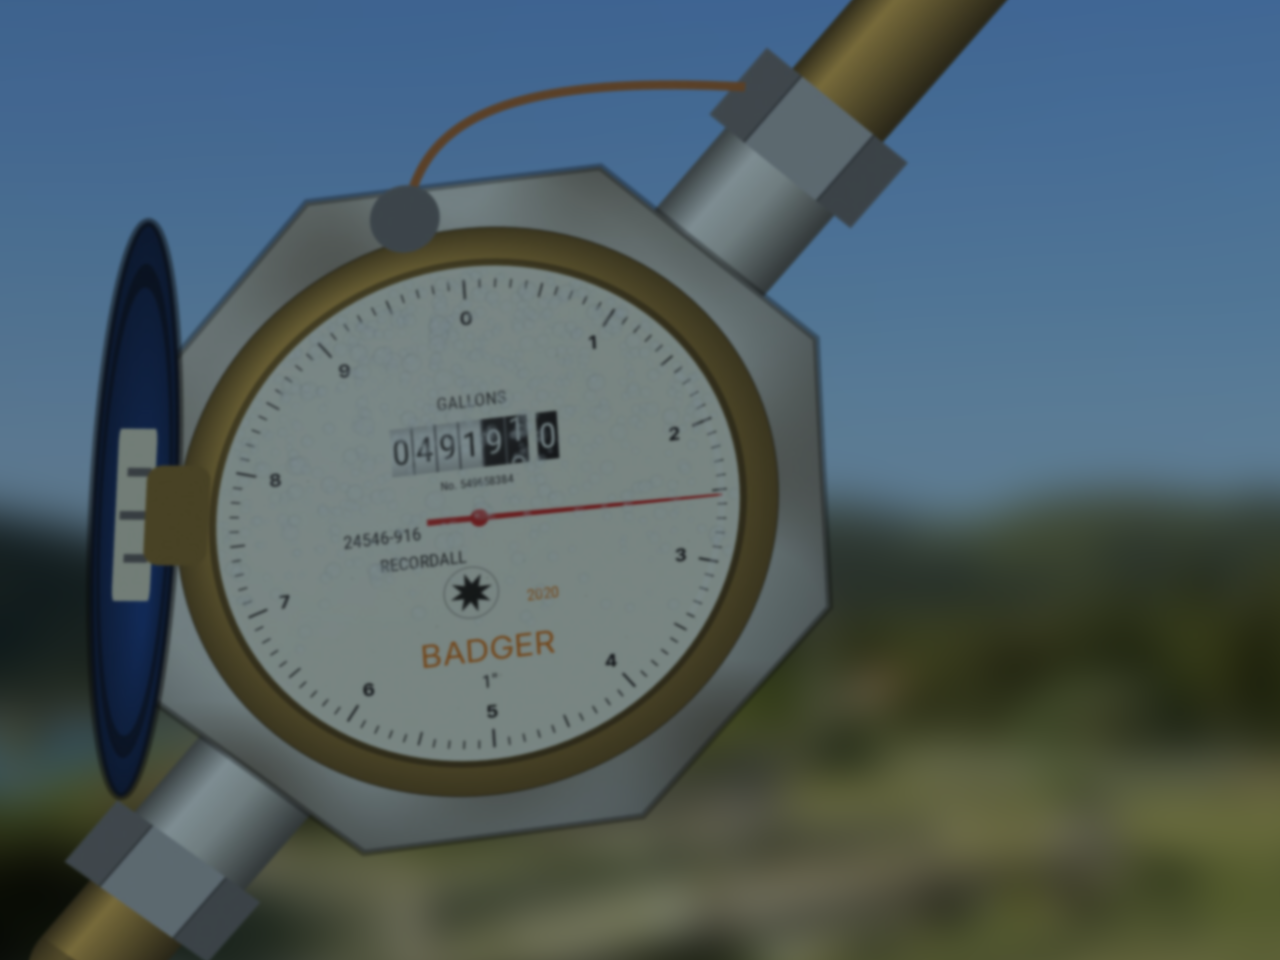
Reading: 491912.5 gal
